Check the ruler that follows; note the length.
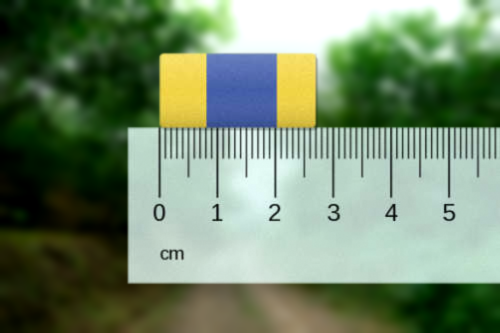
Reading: 2.7 cm
